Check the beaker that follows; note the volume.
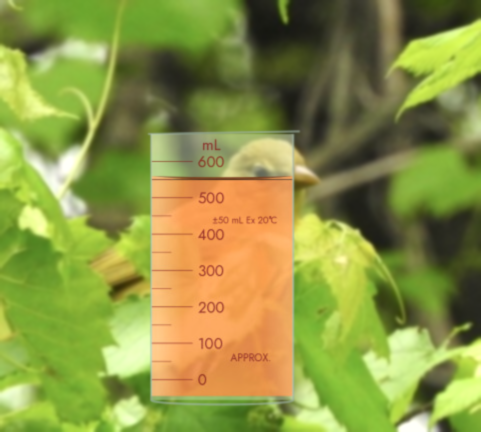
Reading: 550 mL
